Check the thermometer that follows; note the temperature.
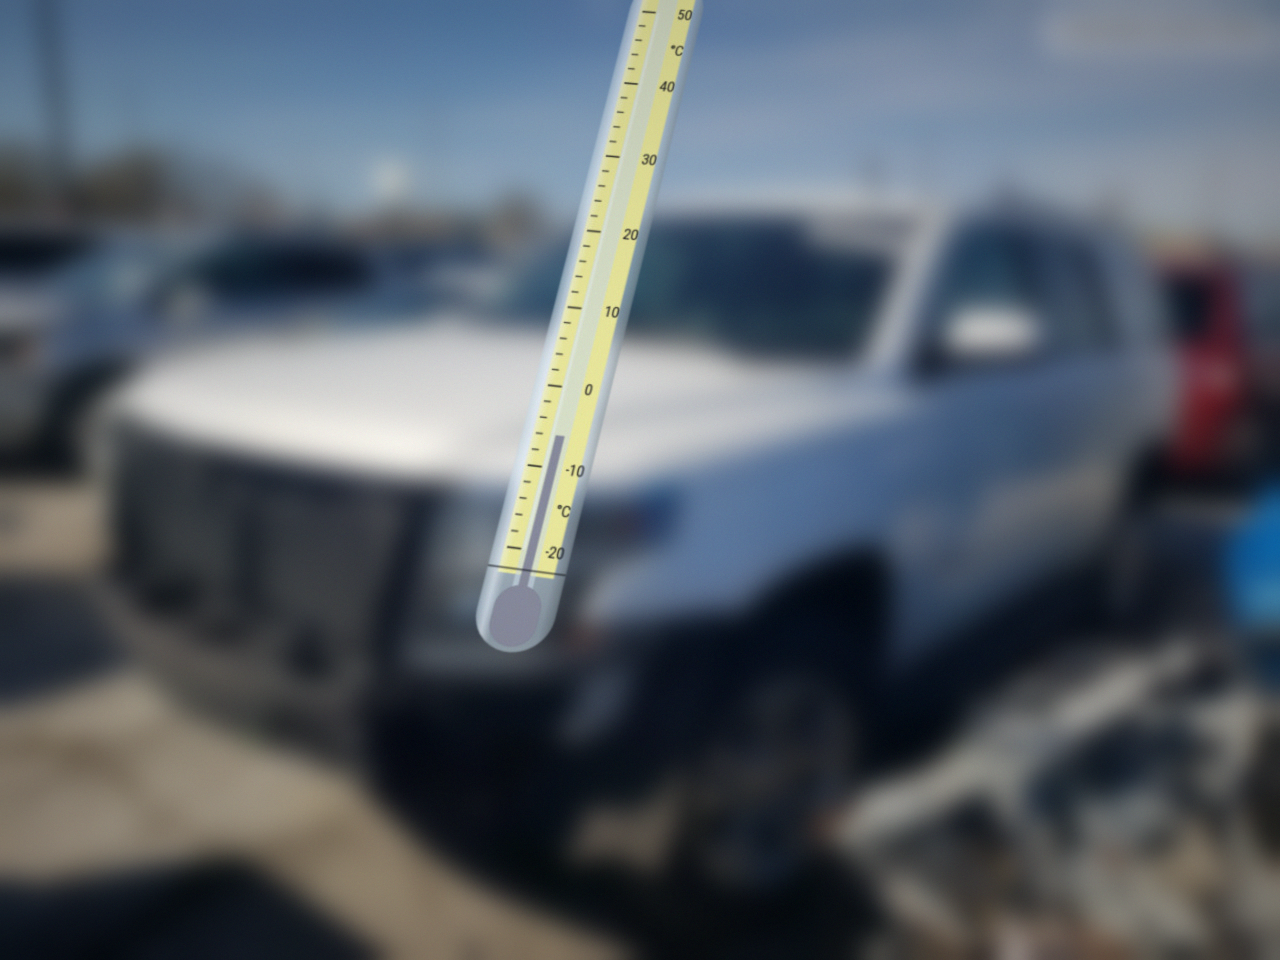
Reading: -6 °C
